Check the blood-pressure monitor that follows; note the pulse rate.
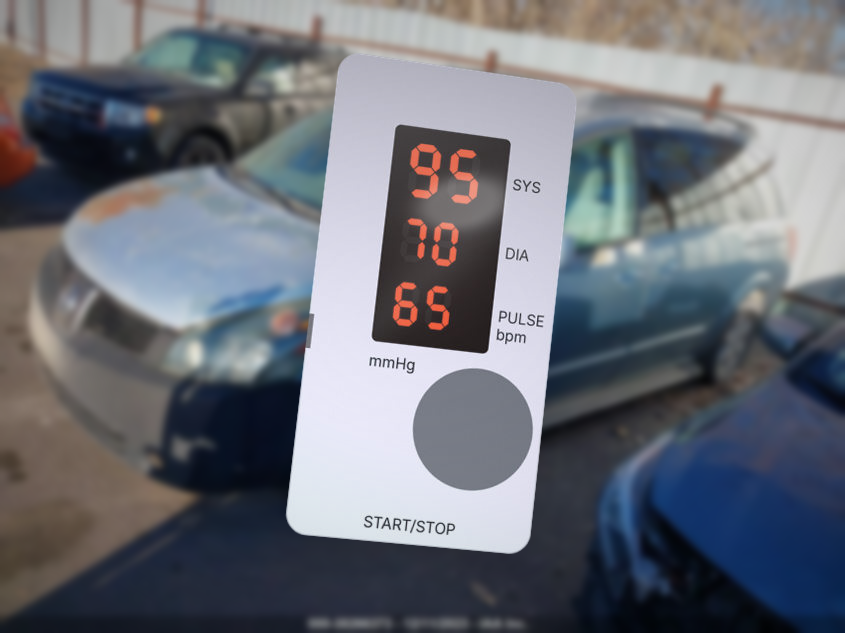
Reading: 65 bpm
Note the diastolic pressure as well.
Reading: 70 mmHg
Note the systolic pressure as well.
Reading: 95 mmHg
